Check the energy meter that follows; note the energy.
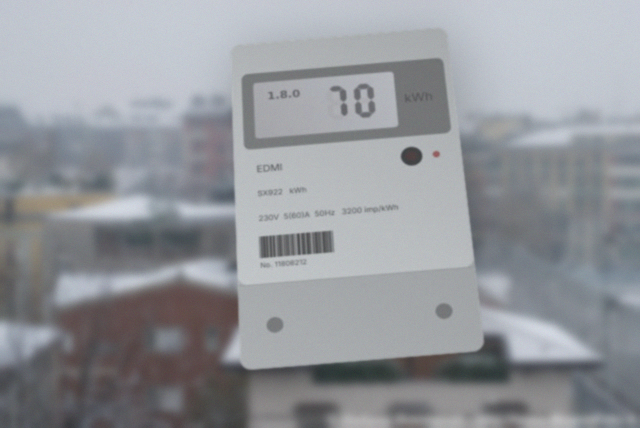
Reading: 70 kWh
